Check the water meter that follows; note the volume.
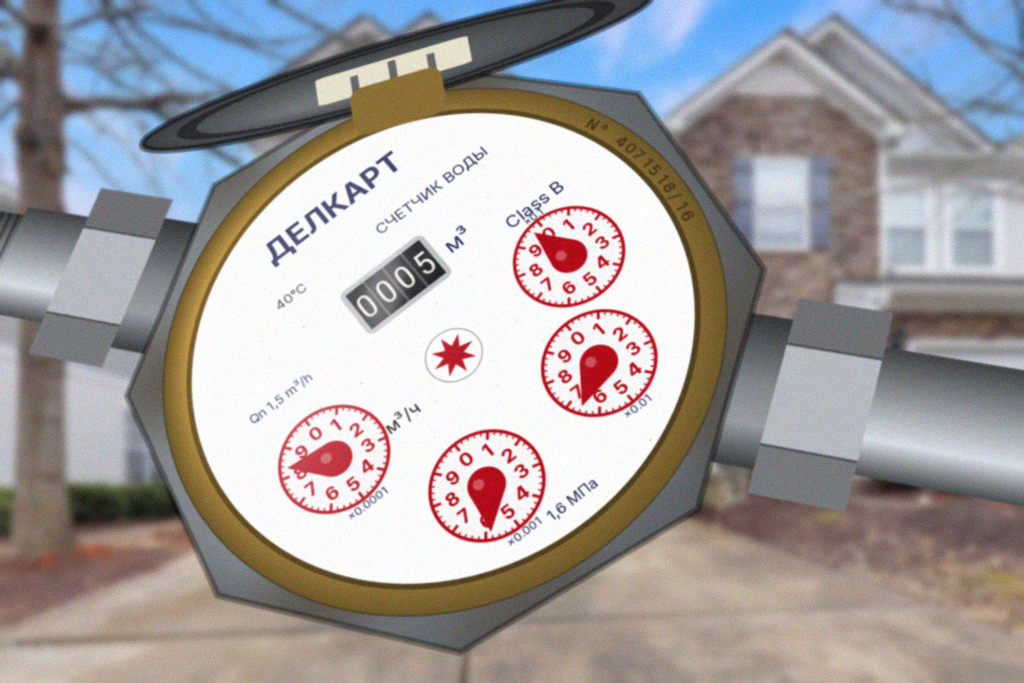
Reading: 4.9658 m³
